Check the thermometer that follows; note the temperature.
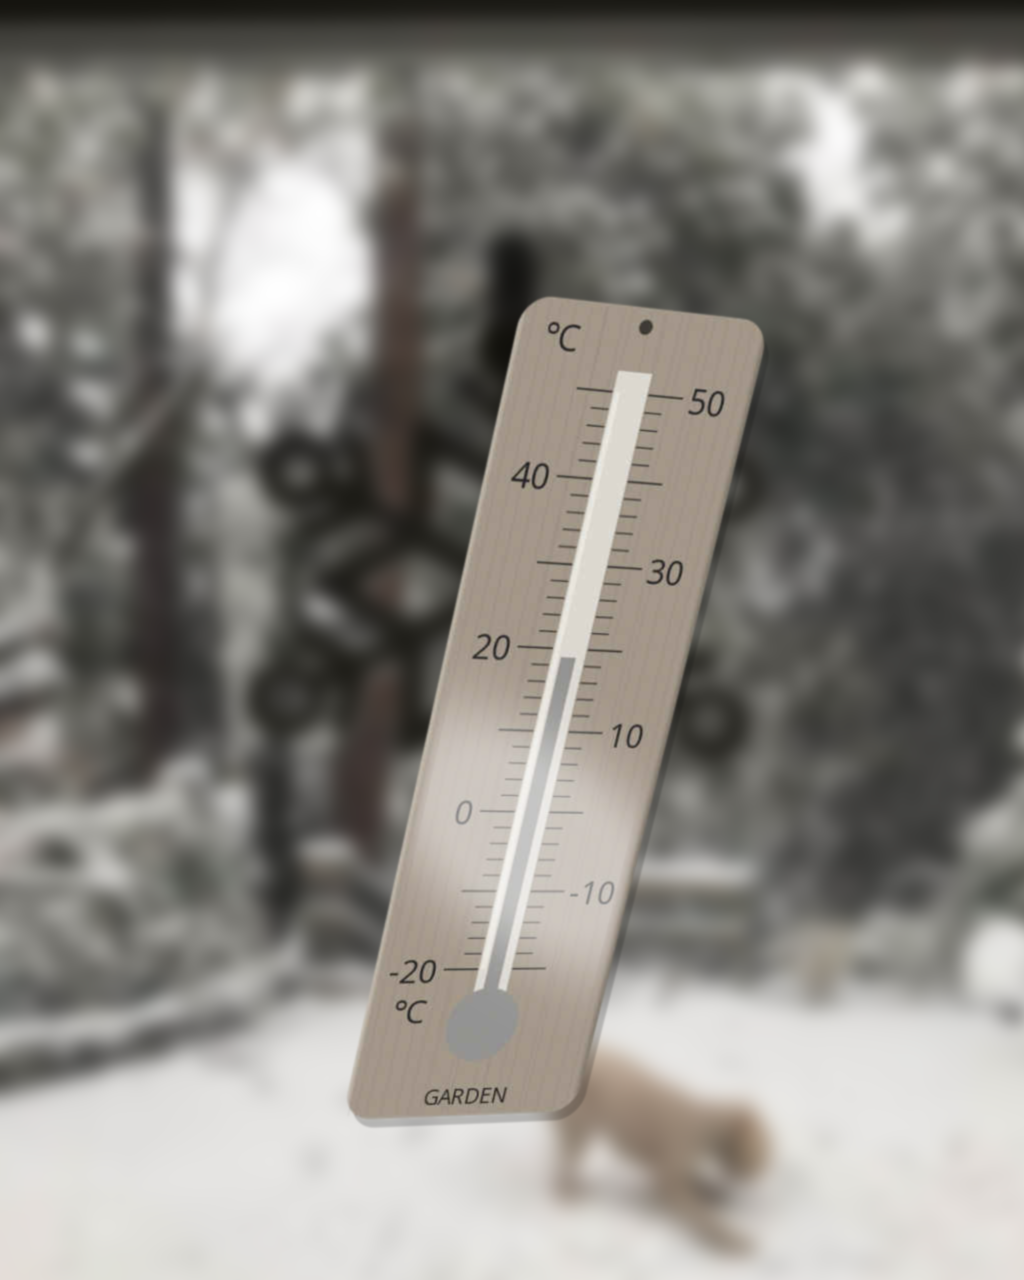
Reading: 19 °C
